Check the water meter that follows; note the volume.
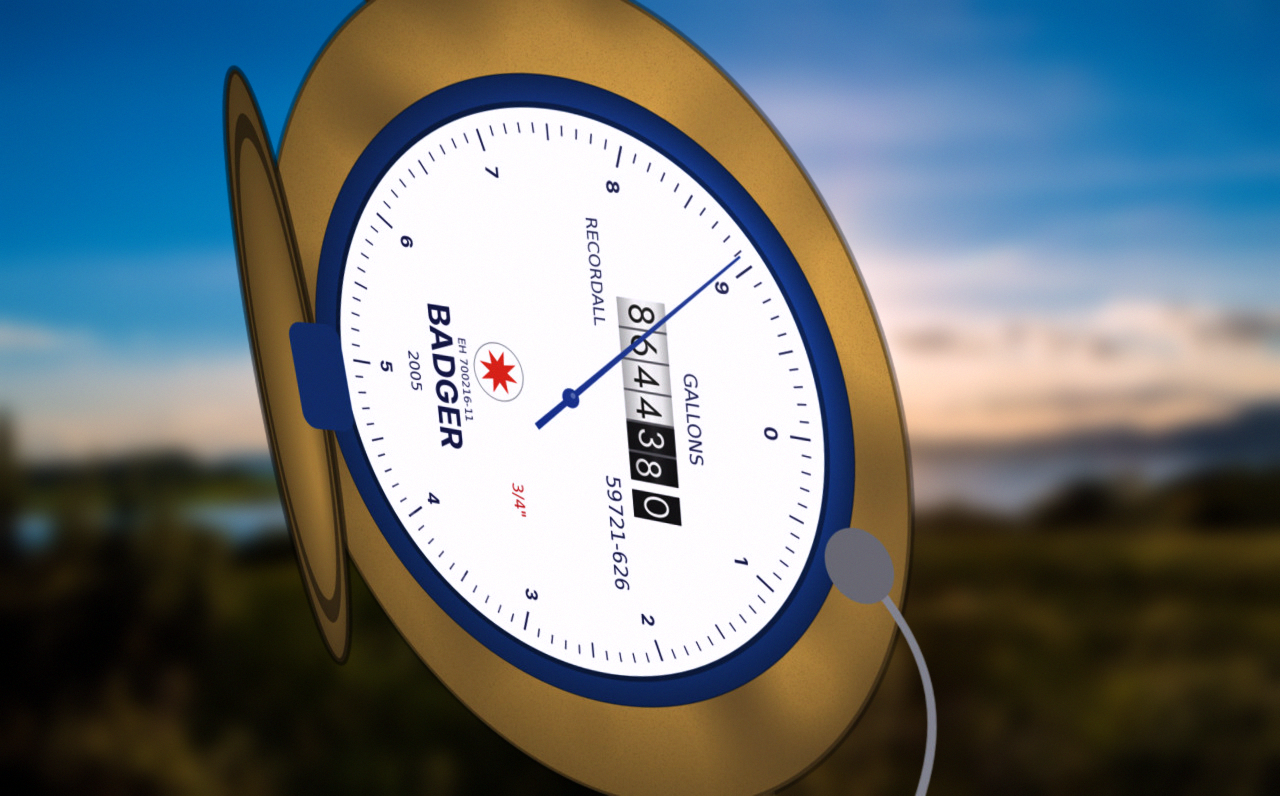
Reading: 8644378.9 gal
